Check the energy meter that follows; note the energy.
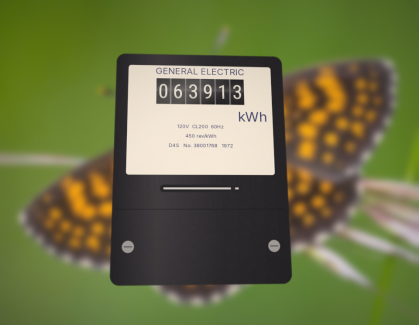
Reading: 63913 kWh
